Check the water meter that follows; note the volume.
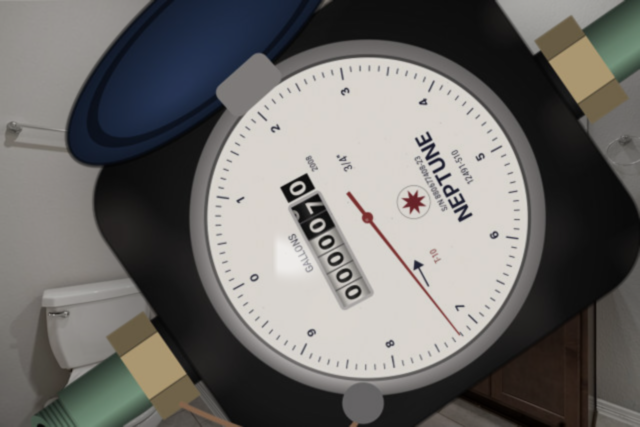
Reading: 67.2 gal
